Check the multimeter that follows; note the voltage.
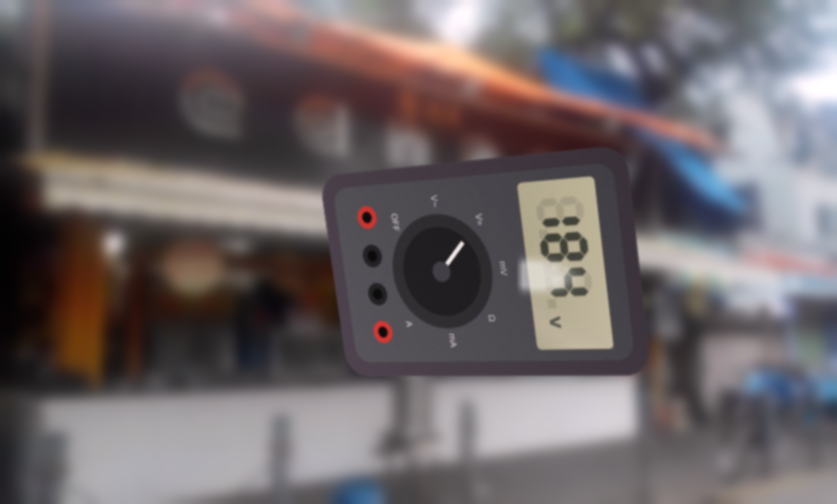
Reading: 184 V
